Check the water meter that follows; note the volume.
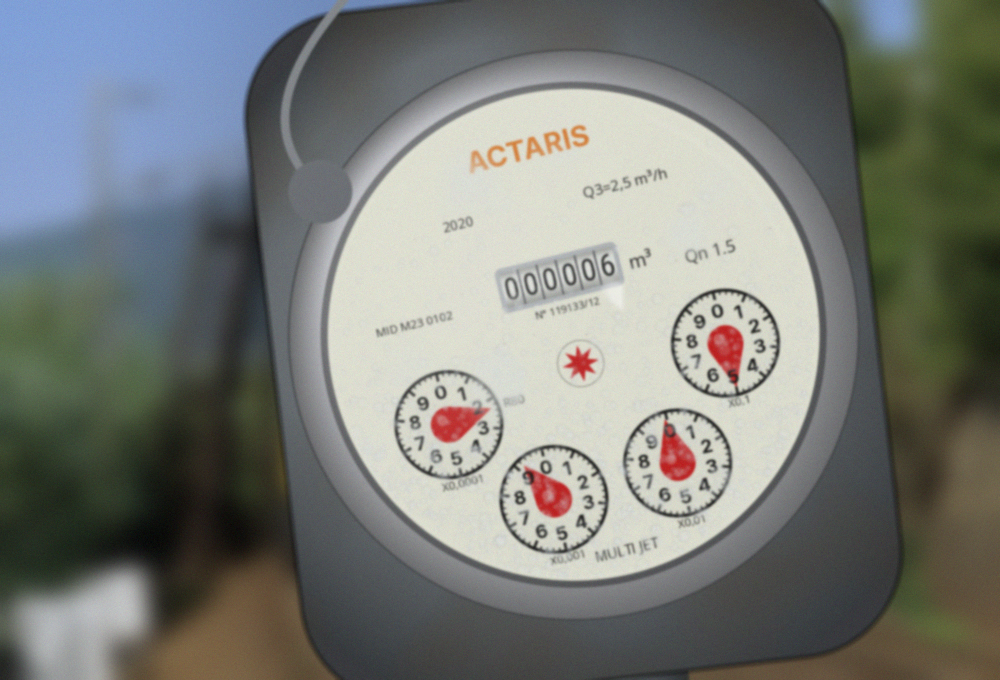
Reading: 6.4992 m³
